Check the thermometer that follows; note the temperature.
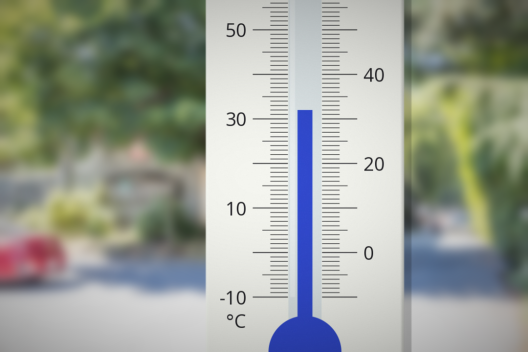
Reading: 32 °C
